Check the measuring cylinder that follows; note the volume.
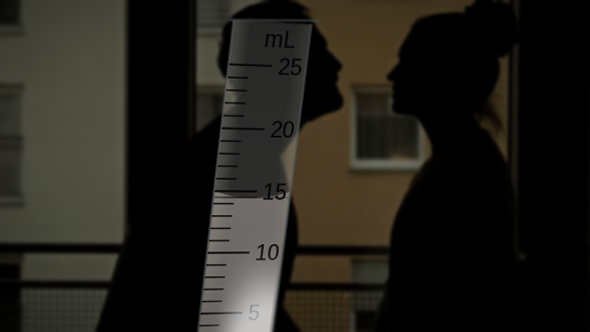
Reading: 14.5 mL
